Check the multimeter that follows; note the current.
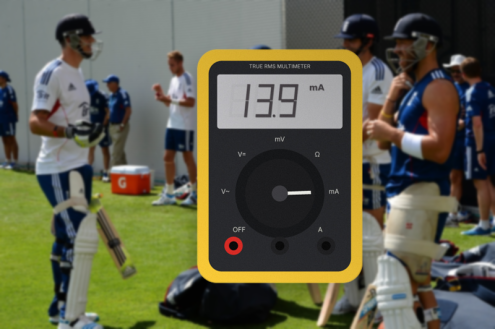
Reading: 13.9 mA
